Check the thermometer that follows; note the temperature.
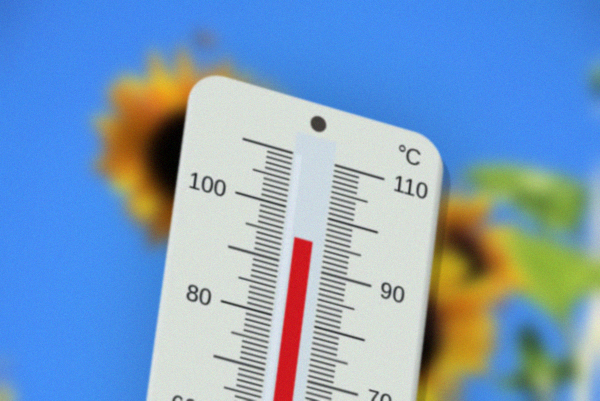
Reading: 95 °C
